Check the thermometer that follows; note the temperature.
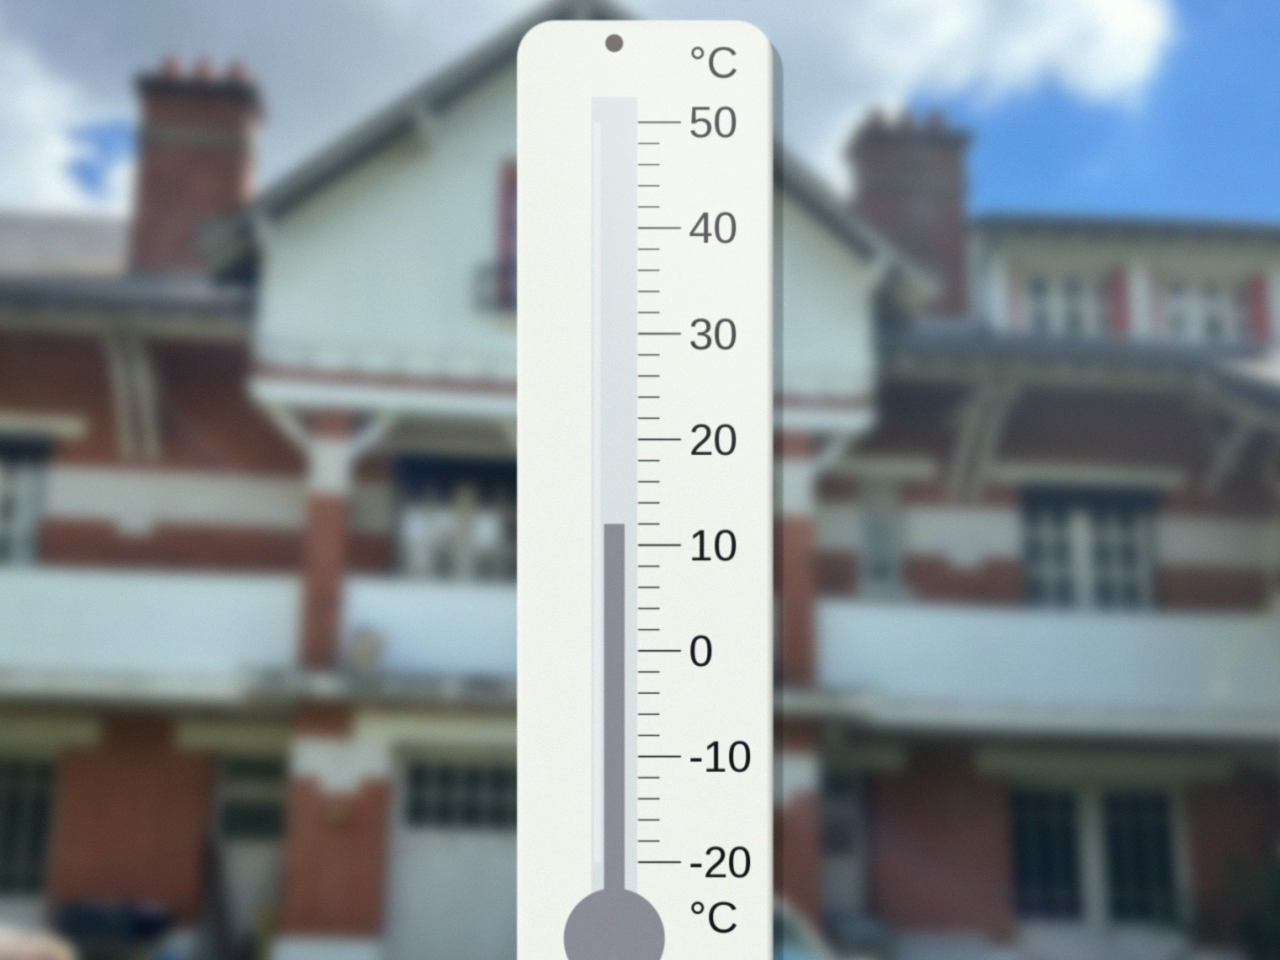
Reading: 12 °C
